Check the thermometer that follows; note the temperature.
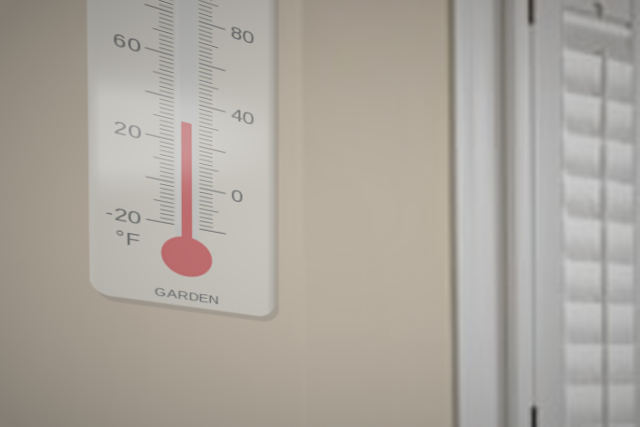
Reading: 30 °F
